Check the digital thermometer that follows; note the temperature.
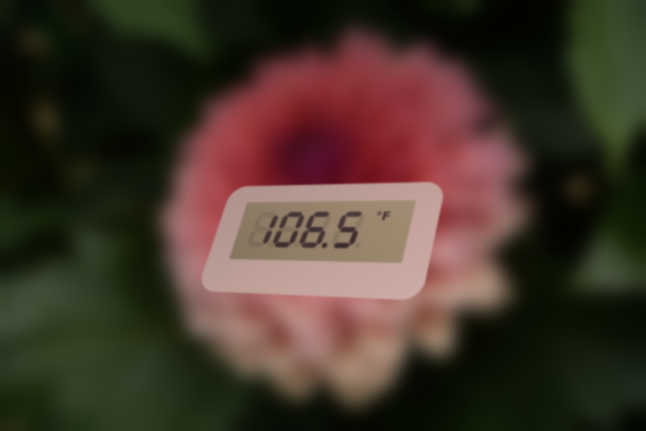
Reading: 106.5 °F
